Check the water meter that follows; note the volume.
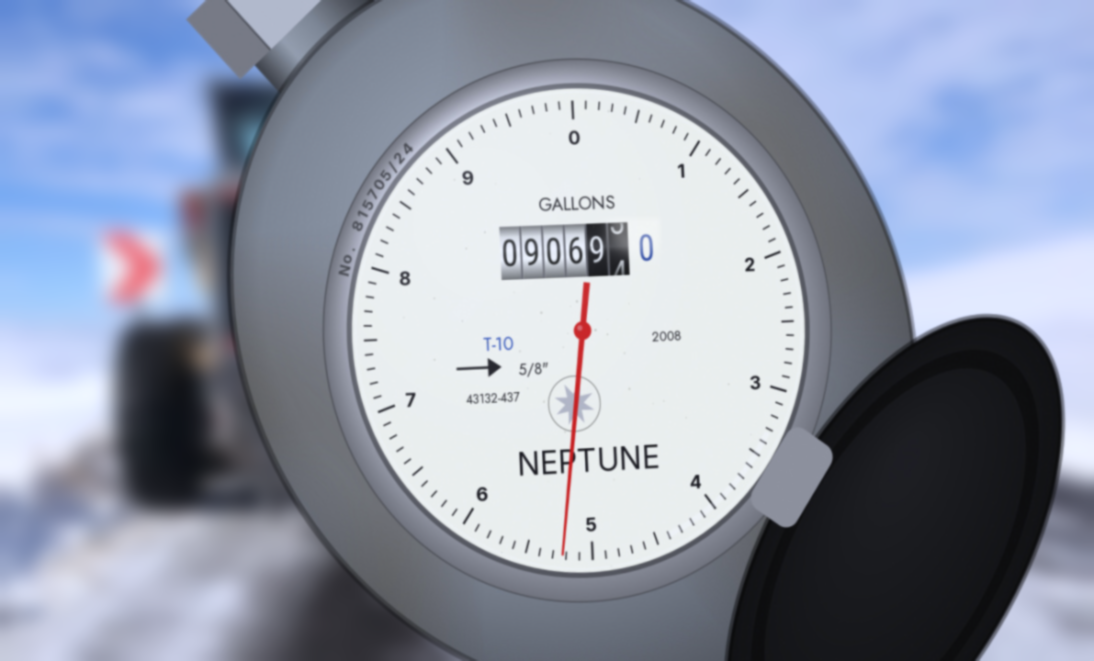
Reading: 906935.2 gal
